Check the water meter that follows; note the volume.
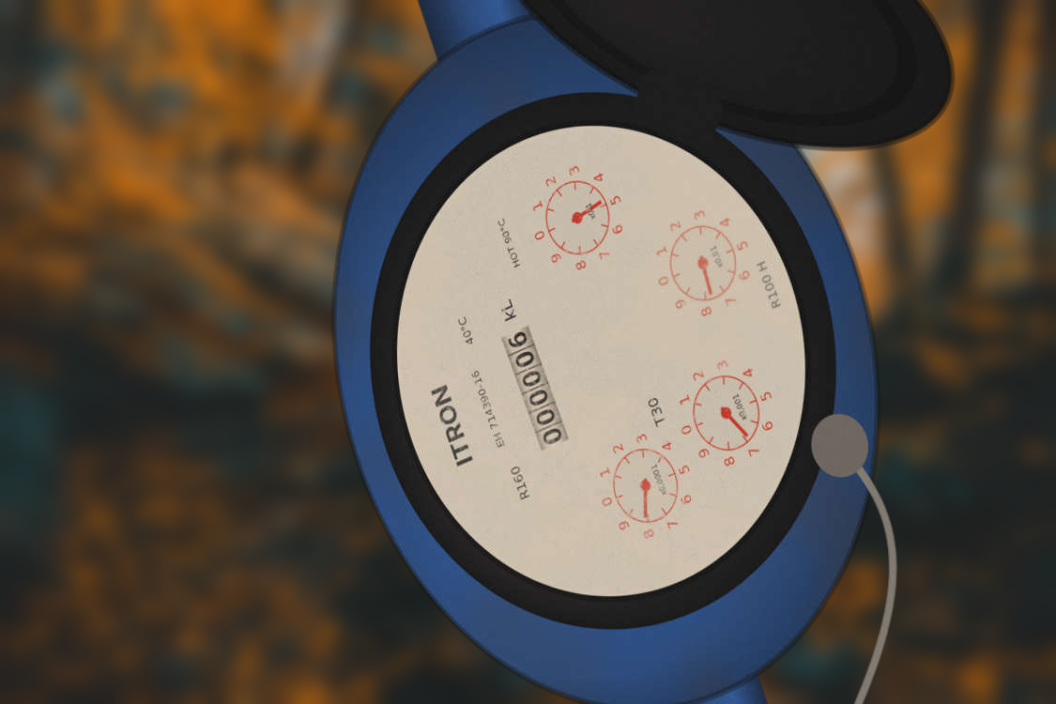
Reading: 6.4768 kL
